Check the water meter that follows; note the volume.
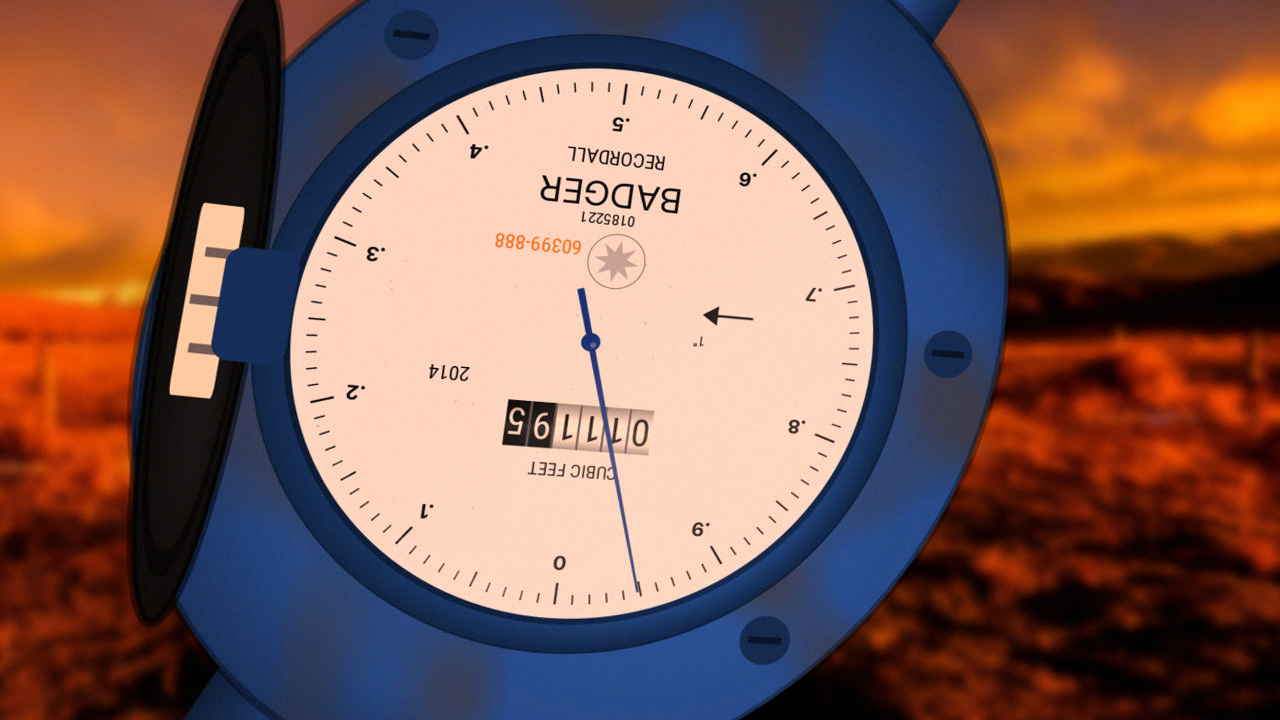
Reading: 11194.95 ft³
